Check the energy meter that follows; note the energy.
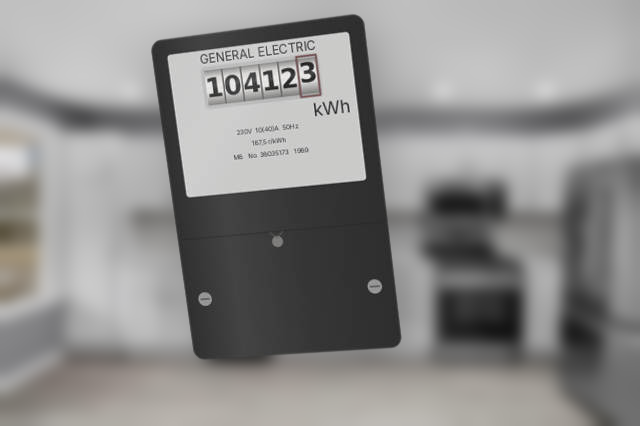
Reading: 10412.3 kWh
